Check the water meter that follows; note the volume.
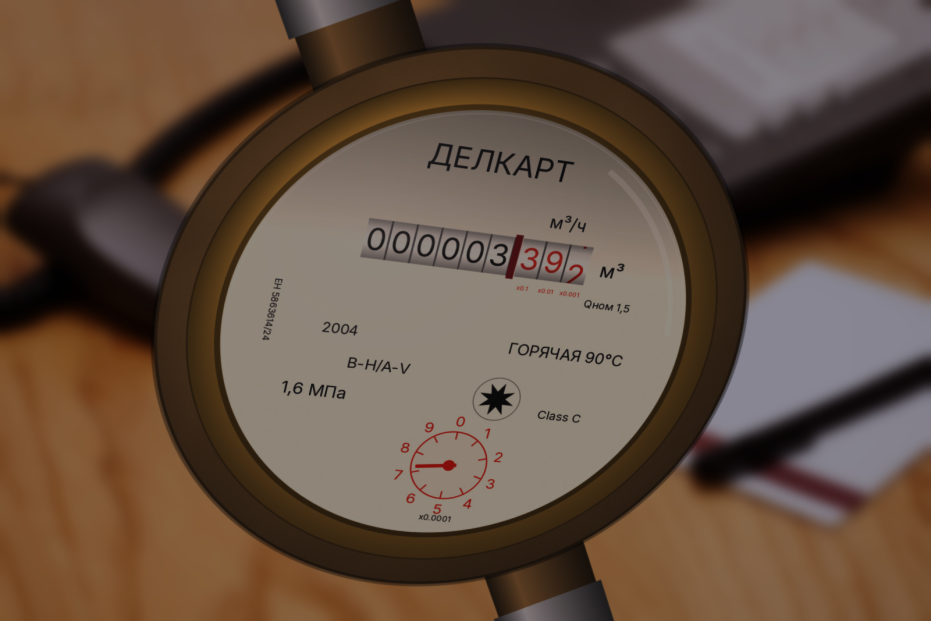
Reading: 3.3917 m³
